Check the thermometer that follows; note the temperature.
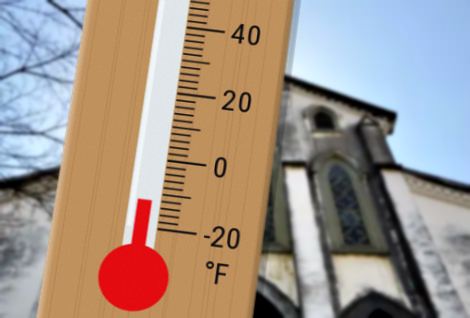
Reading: -12 °F
